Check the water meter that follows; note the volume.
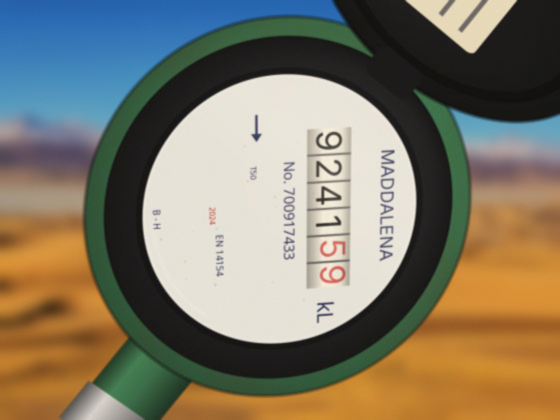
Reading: 9241.59 kL
